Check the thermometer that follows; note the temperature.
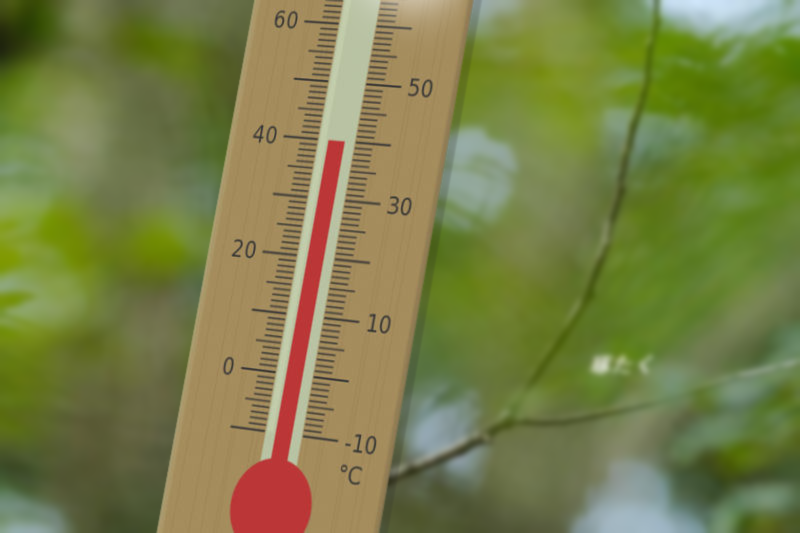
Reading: 40 °C
